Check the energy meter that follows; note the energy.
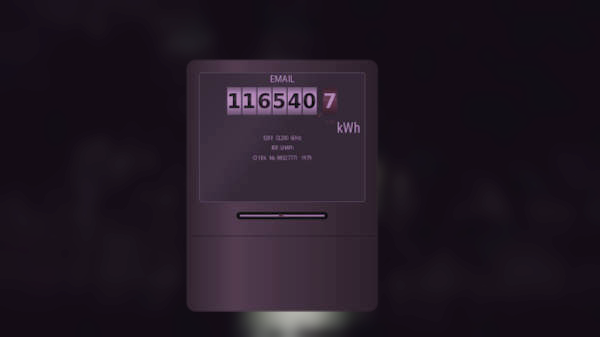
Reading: 116540.7 kWh
